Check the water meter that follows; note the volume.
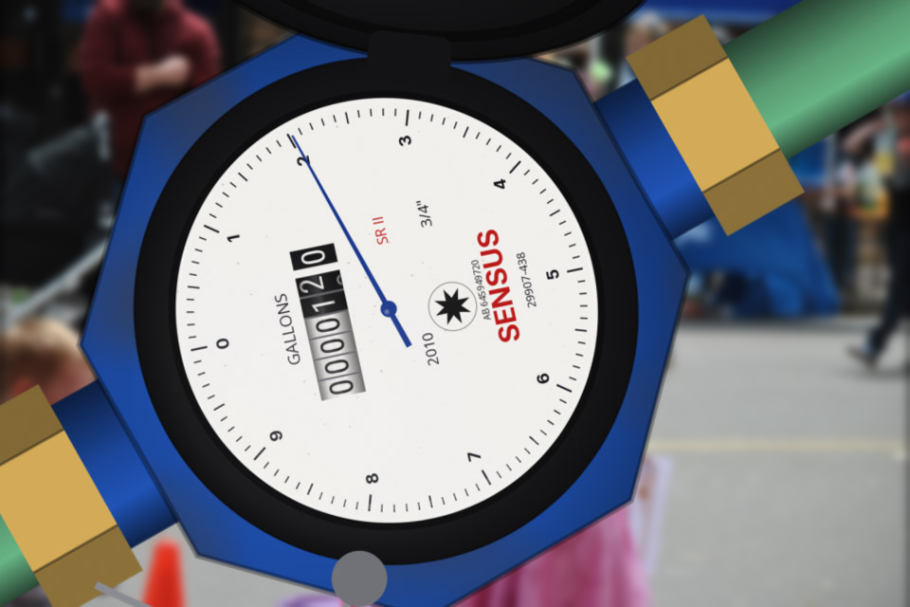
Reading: 122.0 gal
